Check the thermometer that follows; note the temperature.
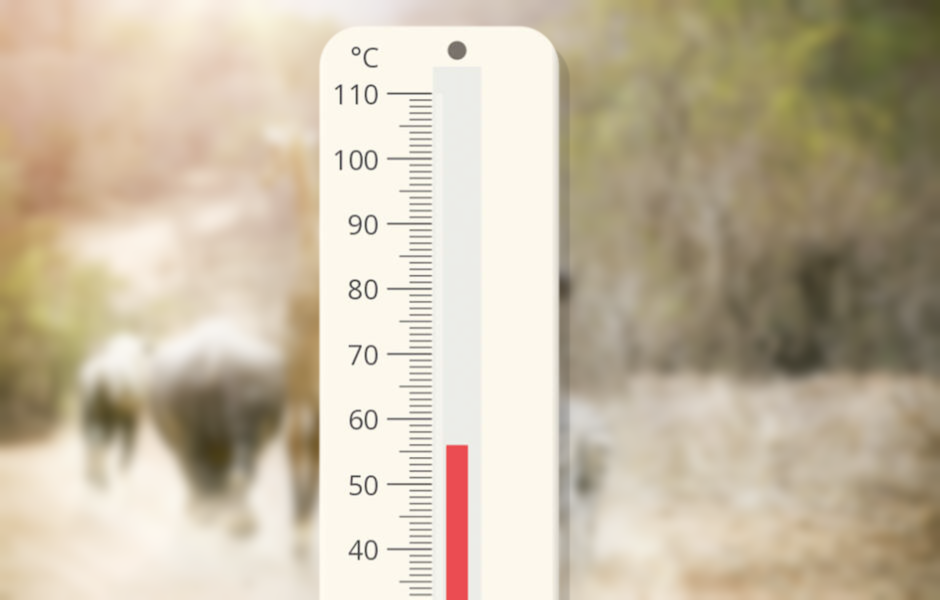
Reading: 56 °C
